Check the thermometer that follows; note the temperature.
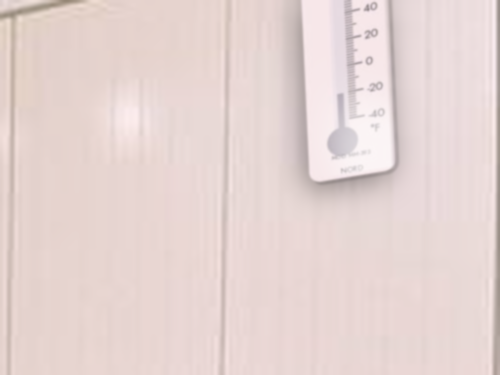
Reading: -20 °F
